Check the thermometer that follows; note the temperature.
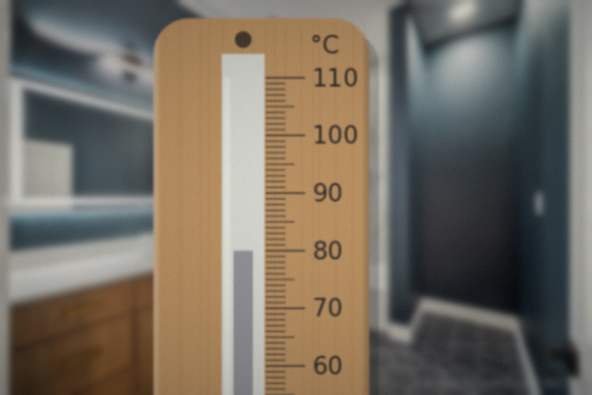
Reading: 80 °C
